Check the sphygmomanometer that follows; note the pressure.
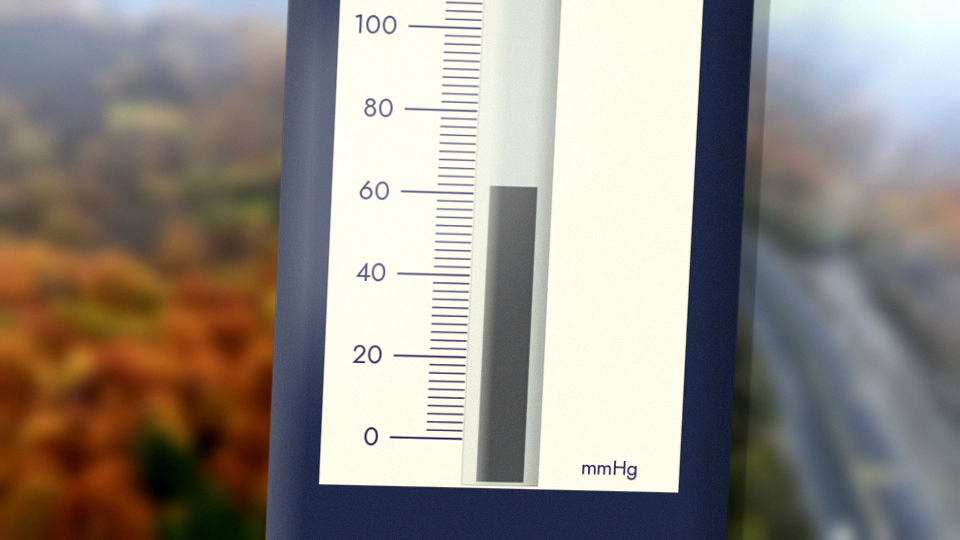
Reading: 62 mmHg
